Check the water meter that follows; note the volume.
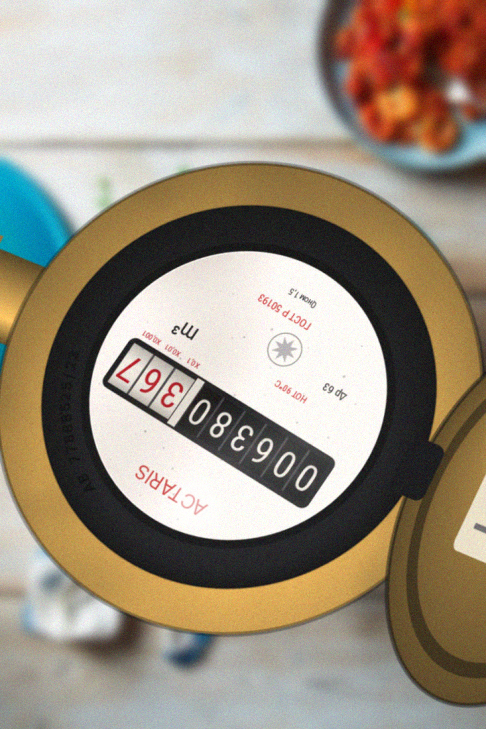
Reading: 6380.367 m³
